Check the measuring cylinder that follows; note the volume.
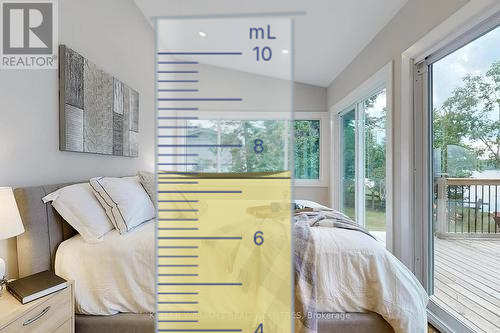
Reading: 7.3 mL
